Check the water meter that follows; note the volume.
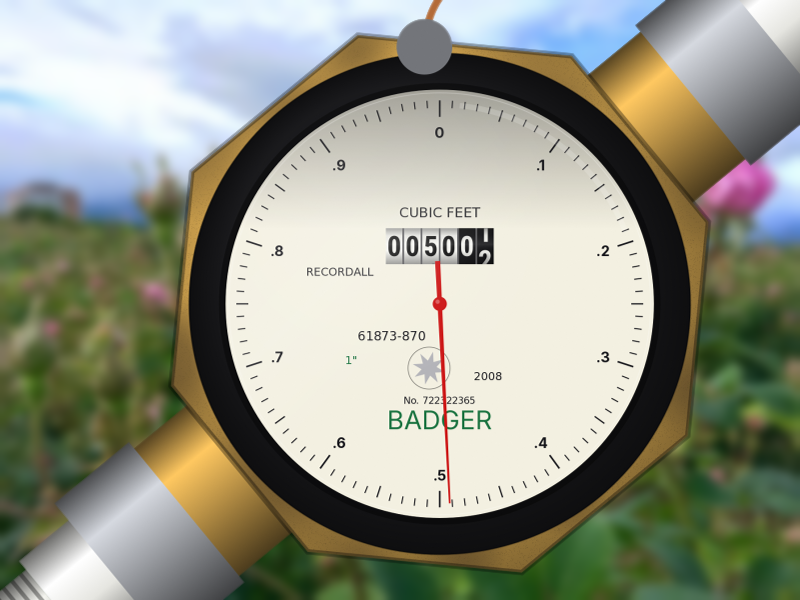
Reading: 5001.49 ft³
